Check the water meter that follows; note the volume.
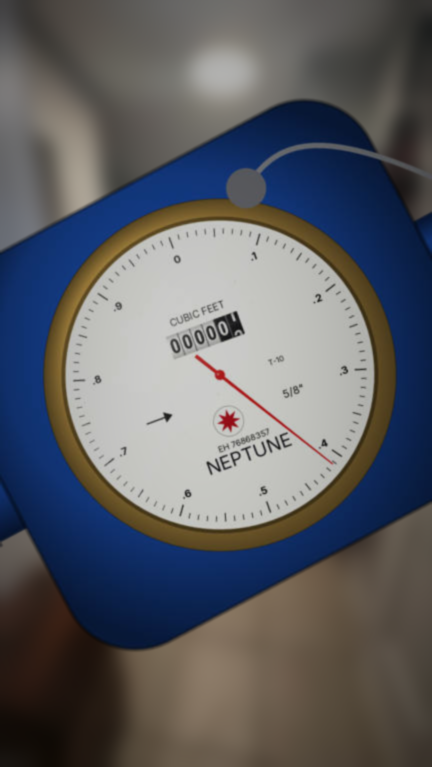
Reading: 1.41 ft³
